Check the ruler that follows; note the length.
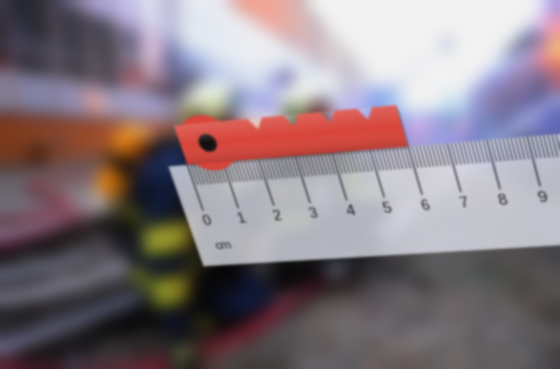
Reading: 6 cm
